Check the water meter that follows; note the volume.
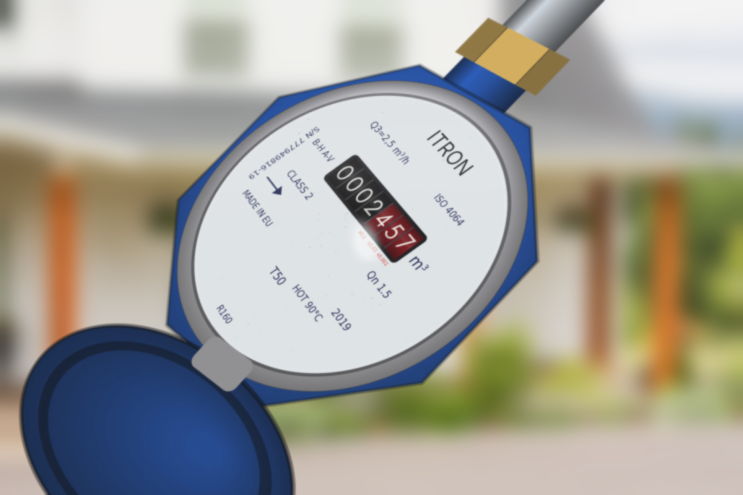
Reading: 2.457 m³
